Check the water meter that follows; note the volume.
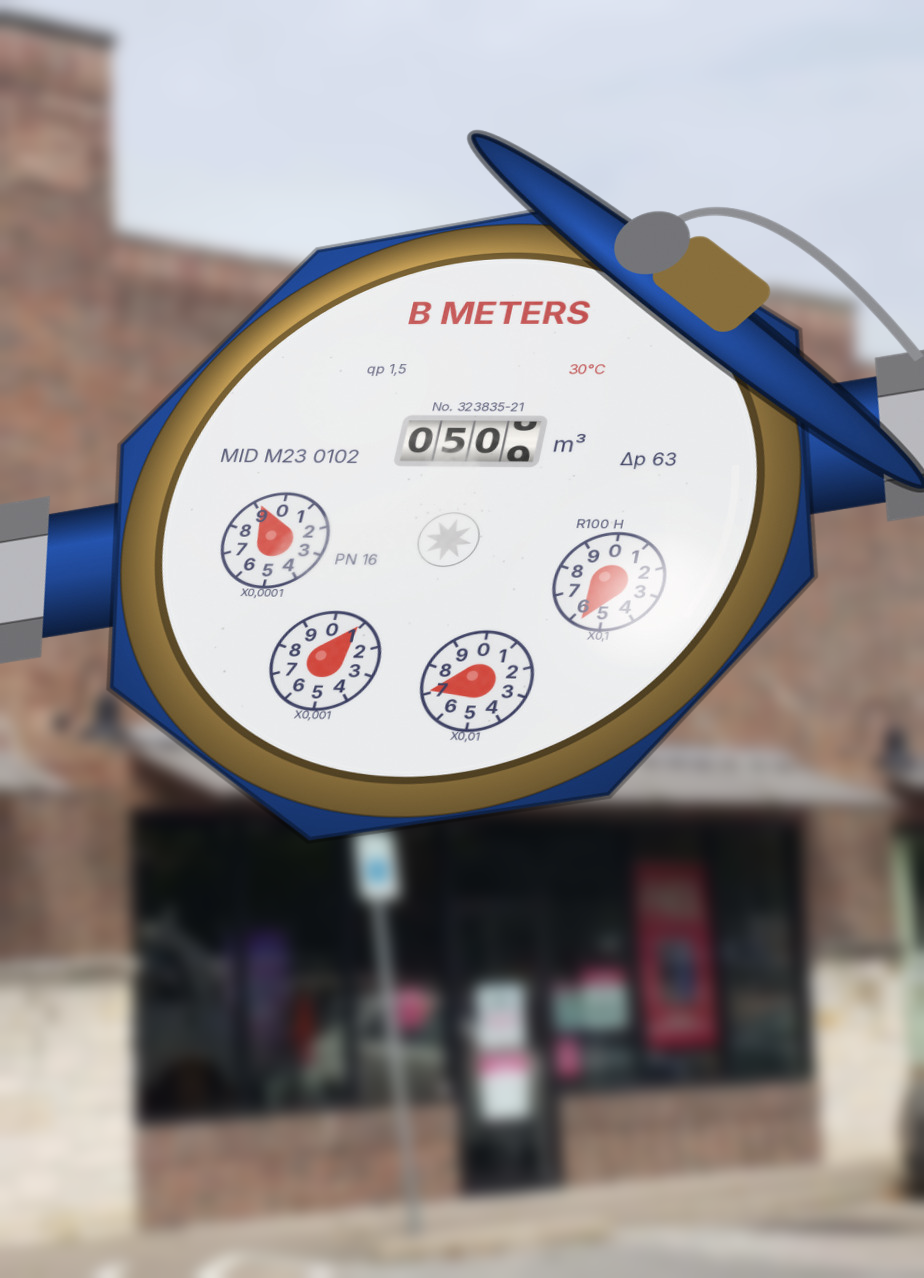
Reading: 508.5709 m³
